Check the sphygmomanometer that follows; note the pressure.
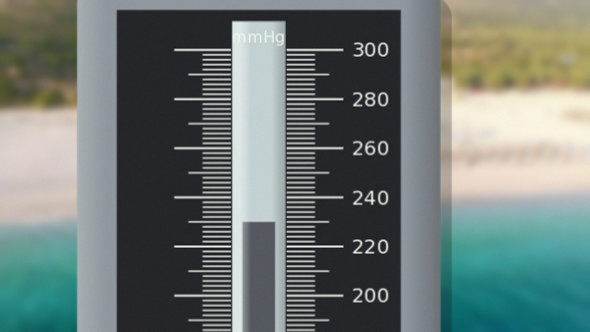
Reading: 230 mmHg
